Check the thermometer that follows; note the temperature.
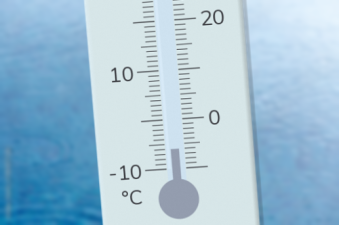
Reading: -6 °C
